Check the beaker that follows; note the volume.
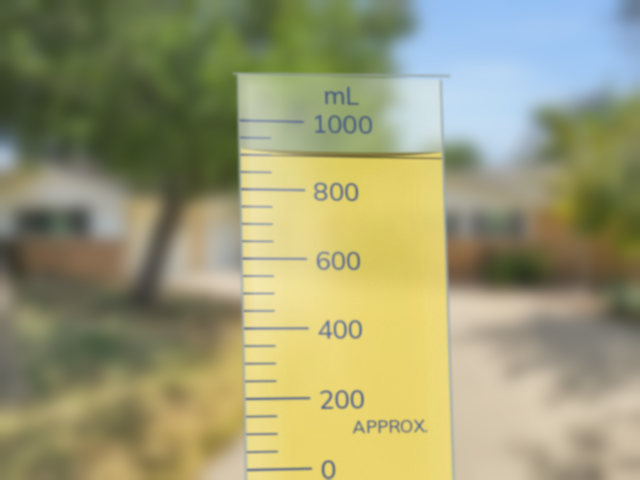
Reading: 900 mL
